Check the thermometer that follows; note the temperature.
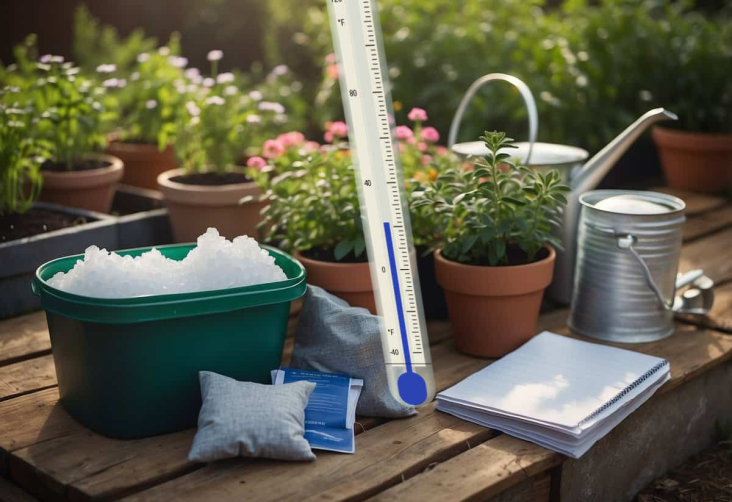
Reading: 22 °F
